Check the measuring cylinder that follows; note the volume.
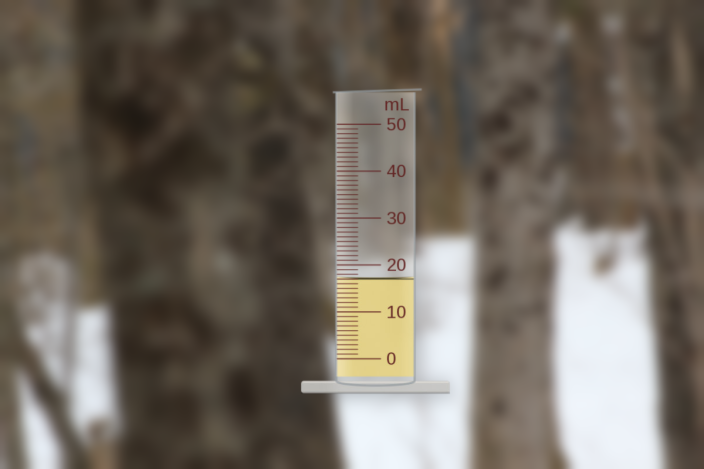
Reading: 17 mL
